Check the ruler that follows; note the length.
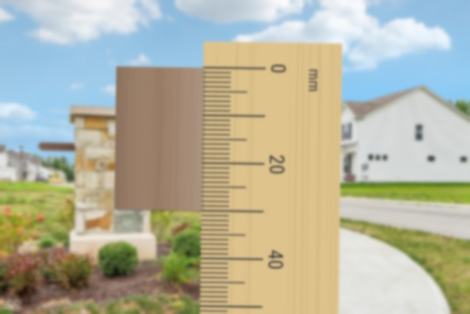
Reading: 30 mm
